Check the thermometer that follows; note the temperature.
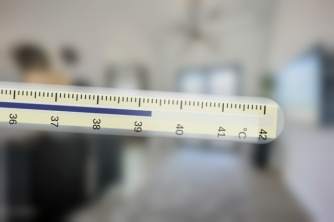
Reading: 39.3 °C
